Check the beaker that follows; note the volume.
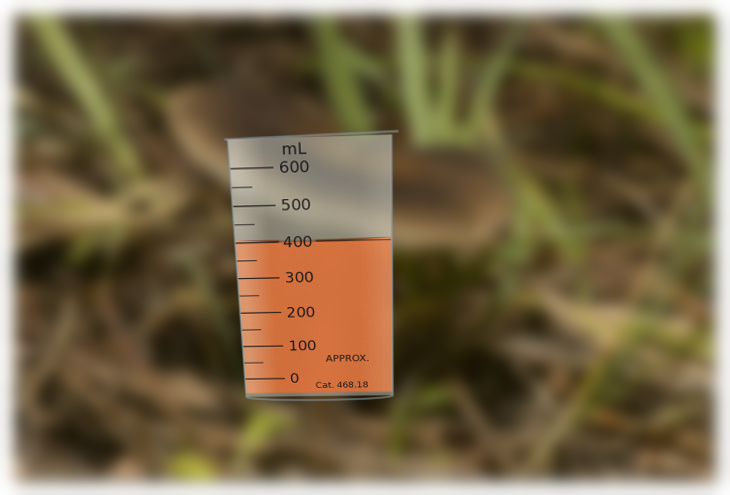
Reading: 400 mL
